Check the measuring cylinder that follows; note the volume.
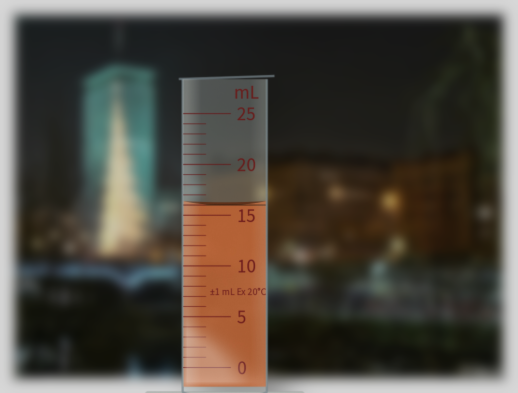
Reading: 16 mL
